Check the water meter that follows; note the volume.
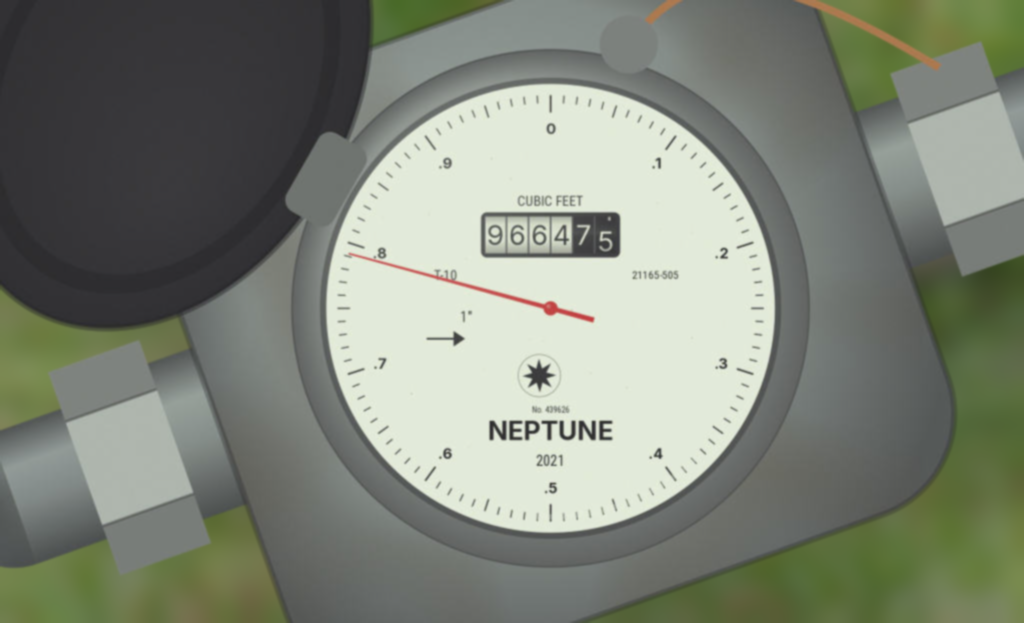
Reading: 966474.79 ft³
